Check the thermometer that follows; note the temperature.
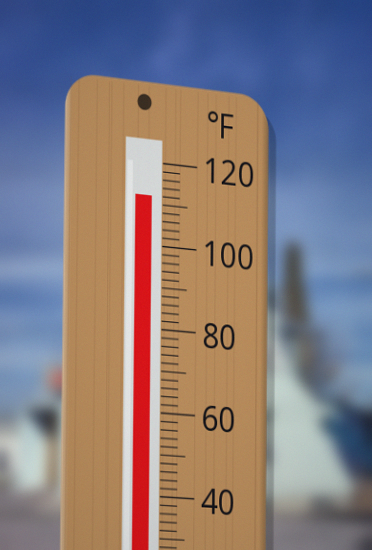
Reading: 112 °F
